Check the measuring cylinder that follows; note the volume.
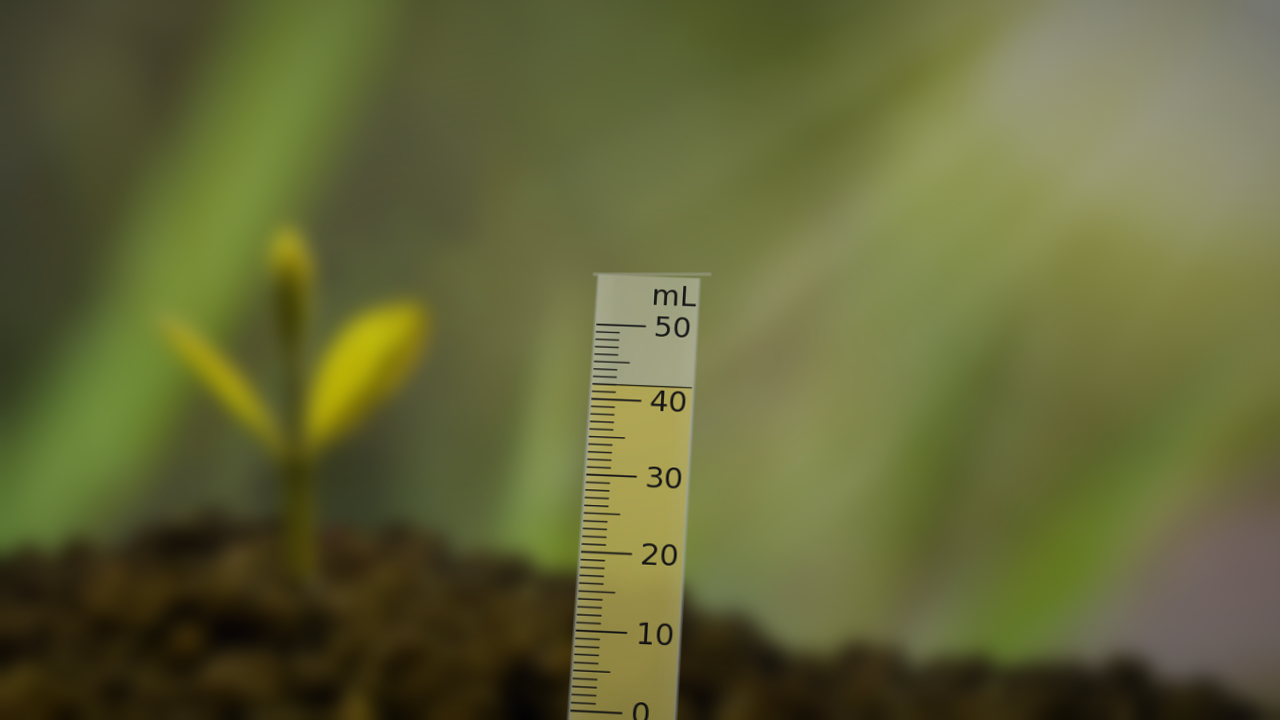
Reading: 42 mL
